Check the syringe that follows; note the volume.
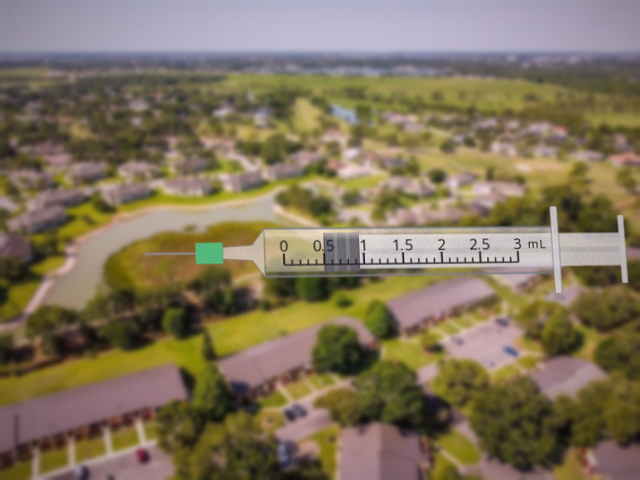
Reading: 0.5 mL
